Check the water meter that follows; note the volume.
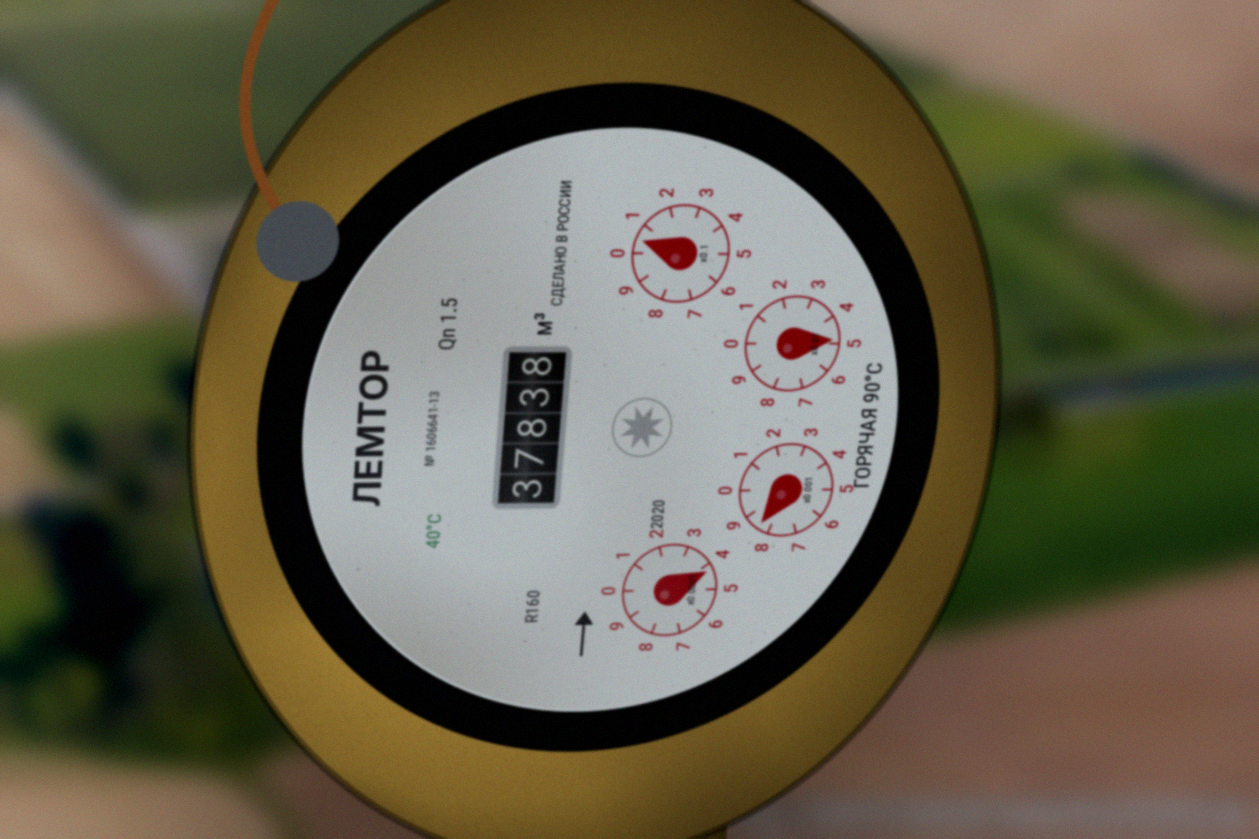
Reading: 37838.0484 m³
